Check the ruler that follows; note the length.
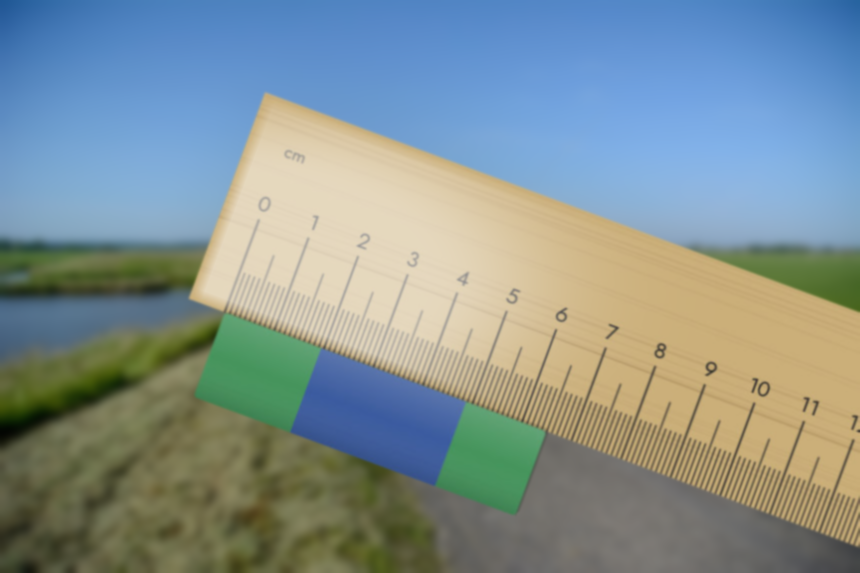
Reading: 6.5 cm
